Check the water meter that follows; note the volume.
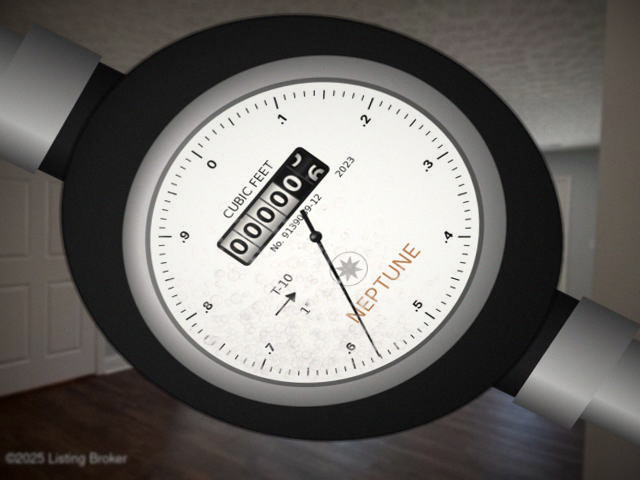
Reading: 5.57 ft³
